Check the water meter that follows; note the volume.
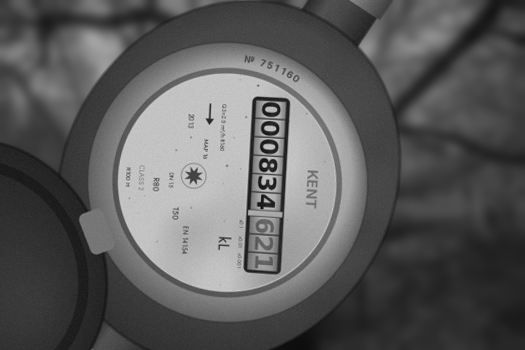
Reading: 834.621 kL
